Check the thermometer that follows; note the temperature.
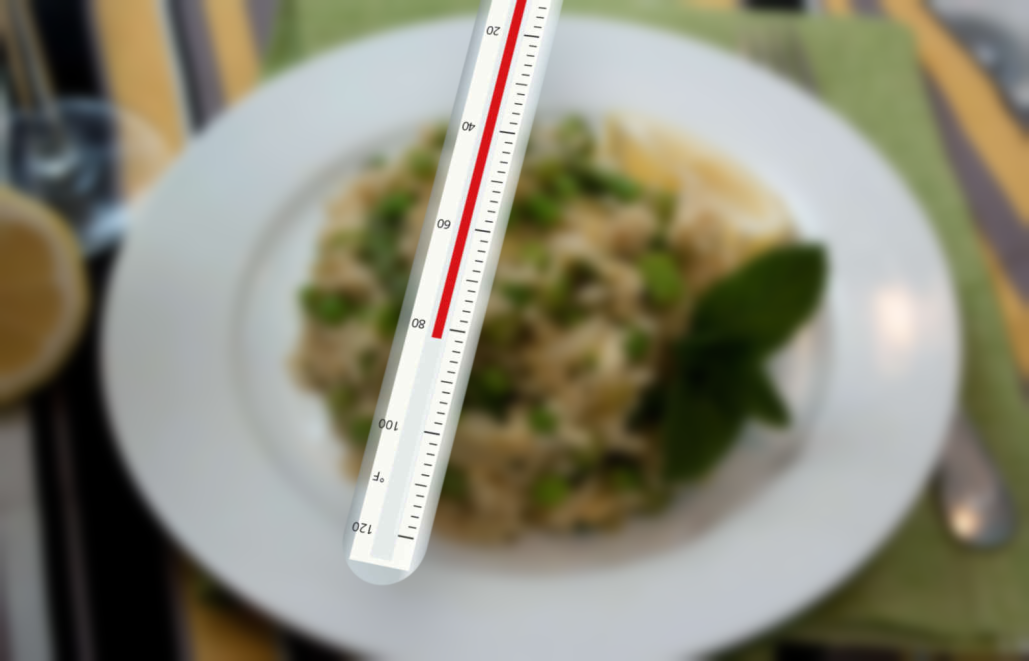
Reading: 82 °F
